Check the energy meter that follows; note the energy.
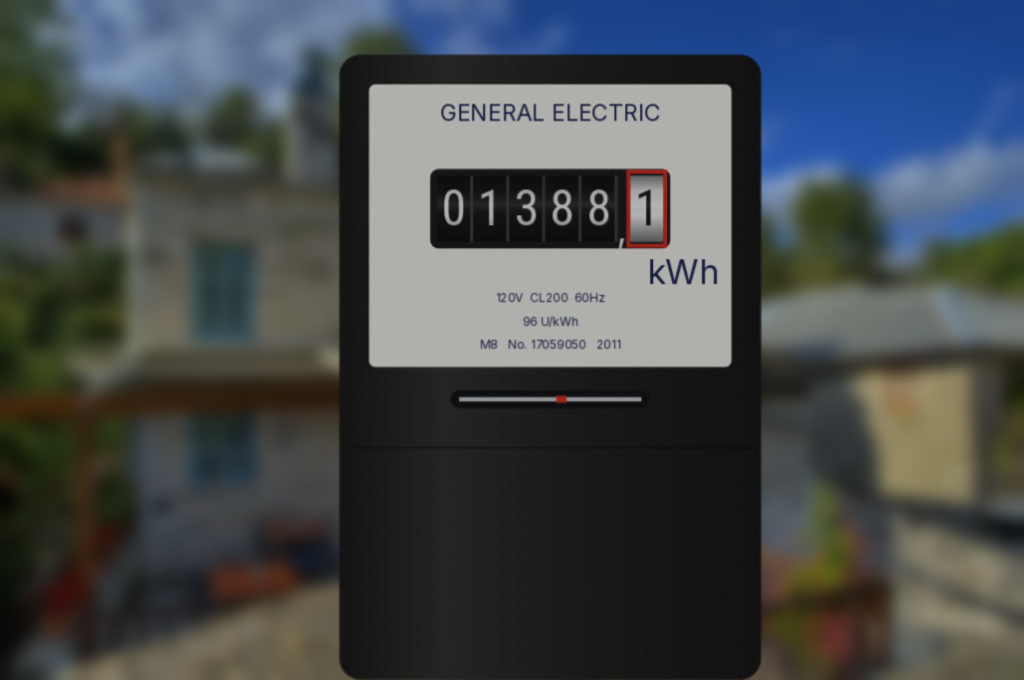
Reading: 1388.1 kWh
